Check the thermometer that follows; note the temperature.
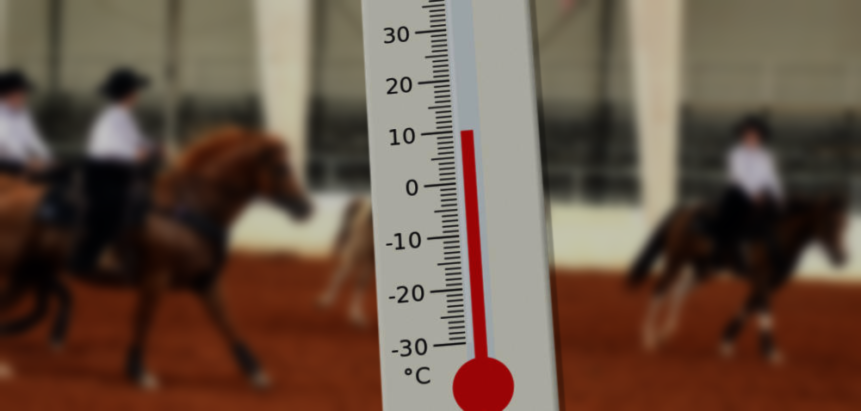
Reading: 10 °C
